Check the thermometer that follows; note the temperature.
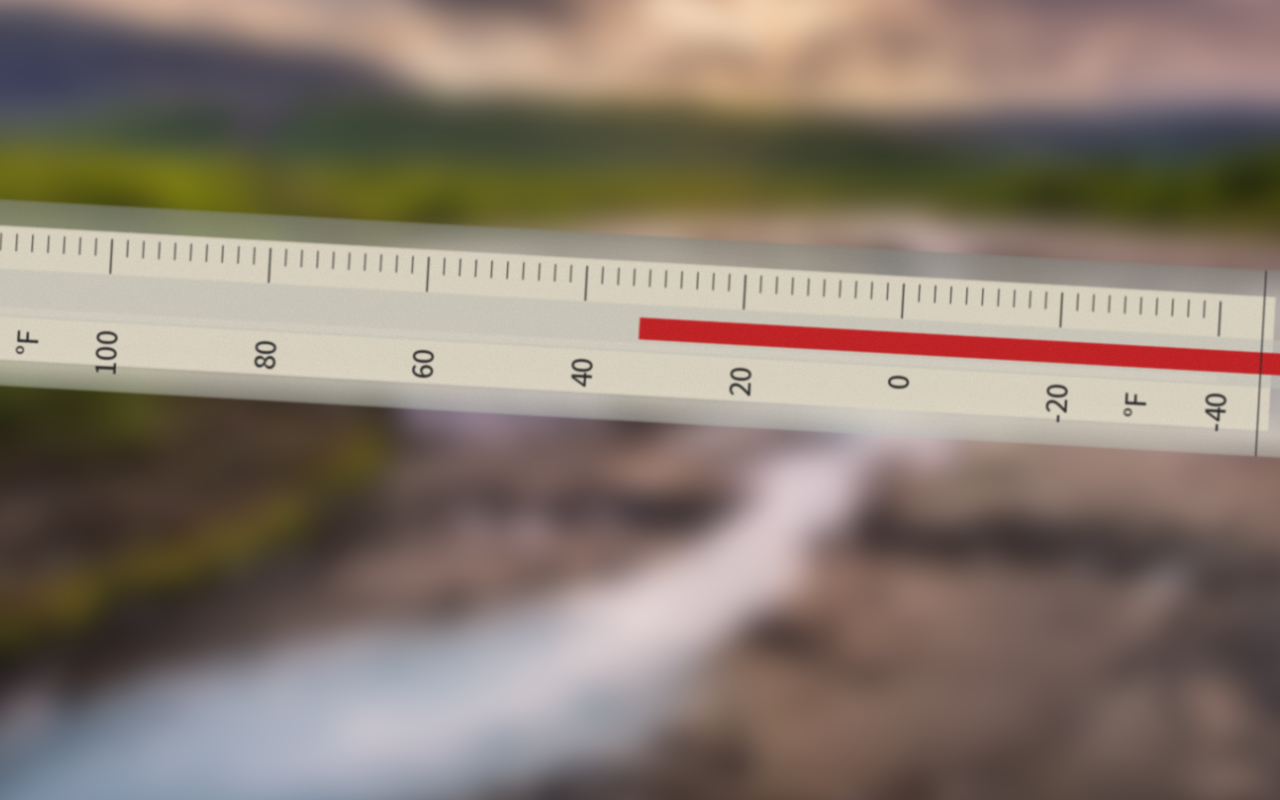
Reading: 33 °F
